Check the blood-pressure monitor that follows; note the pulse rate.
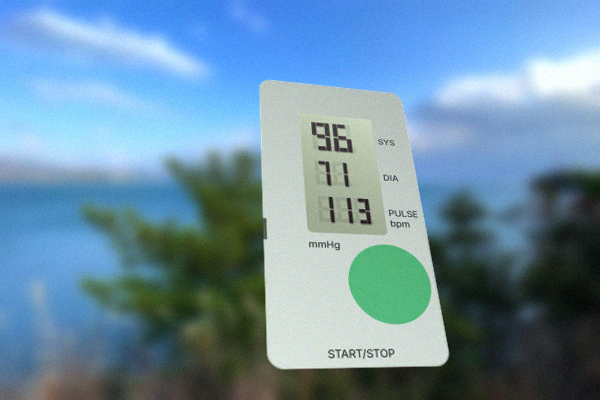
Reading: 113 bpm
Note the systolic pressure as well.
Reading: 96 mmHg
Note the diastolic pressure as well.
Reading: 71 mmHg
